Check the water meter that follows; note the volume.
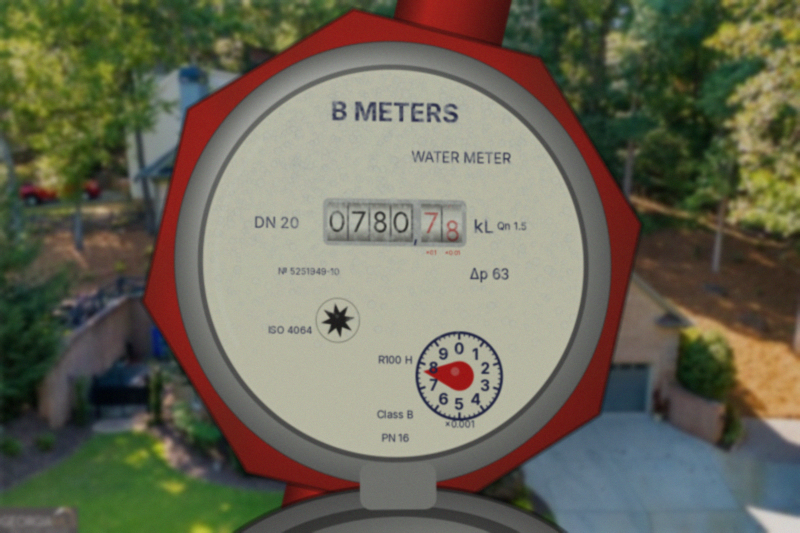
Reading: 780.777 kL
